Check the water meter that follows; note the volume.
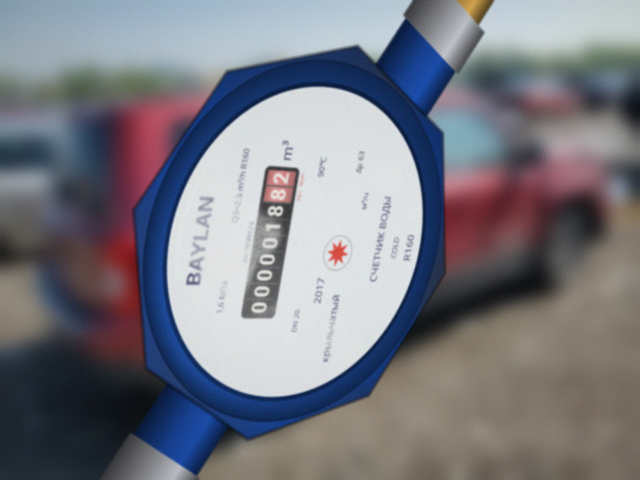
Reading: 18.82 m³
